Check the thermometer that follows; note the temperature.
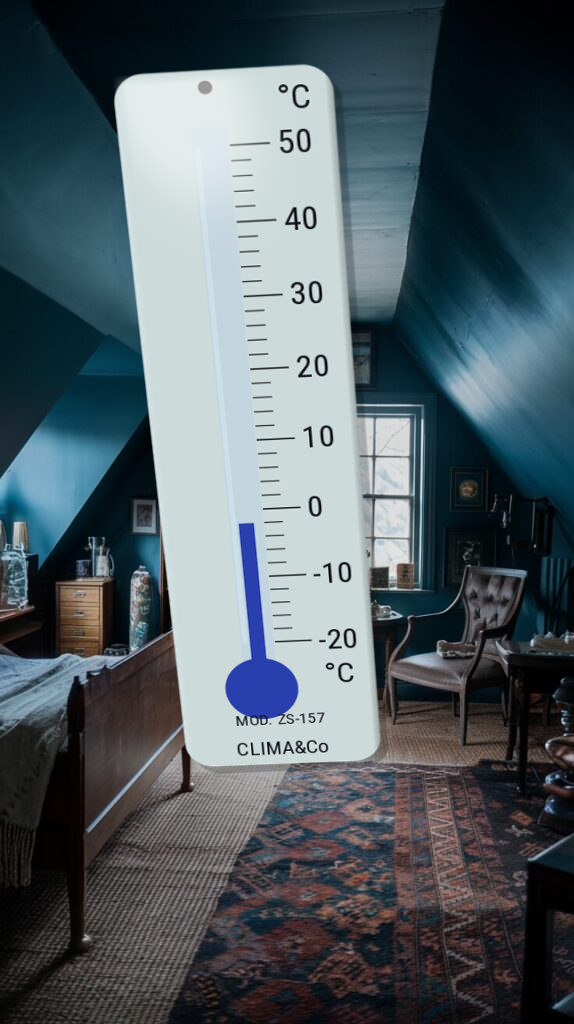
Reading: -2 °C
